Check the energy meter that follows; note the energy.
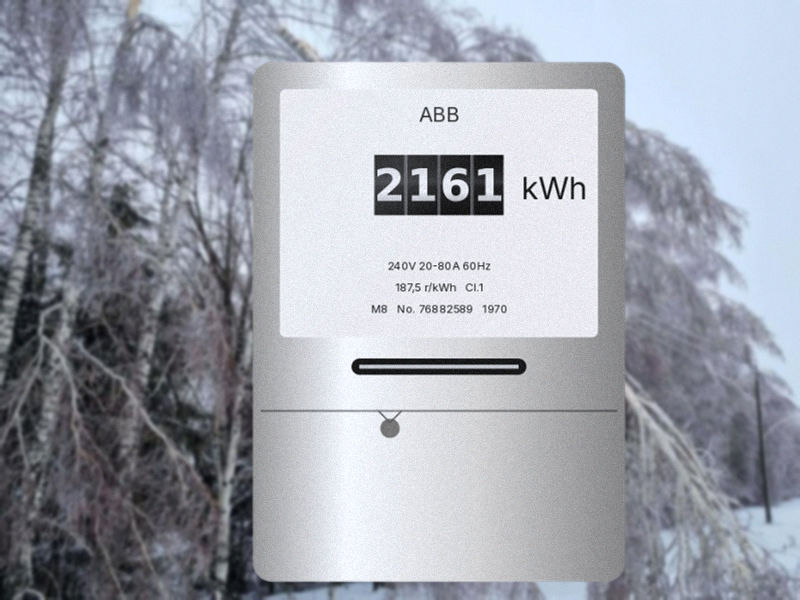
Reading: 2161 kWh
